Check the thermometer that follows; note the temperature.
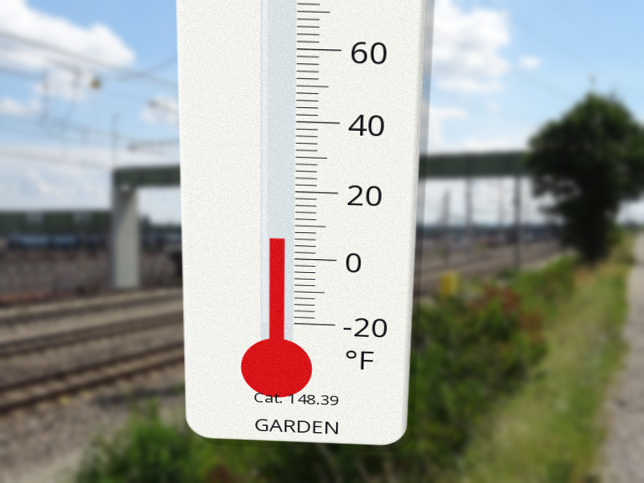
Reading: 6 °F
